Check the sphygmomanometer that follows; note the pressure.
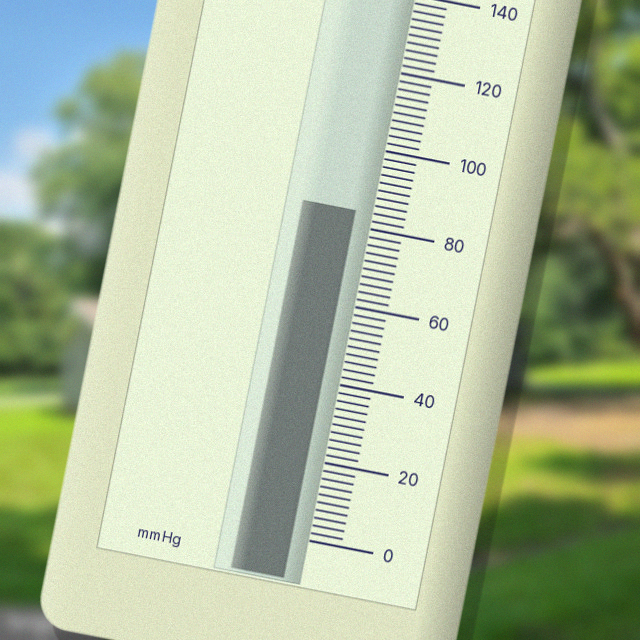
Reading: 84 mmHg
